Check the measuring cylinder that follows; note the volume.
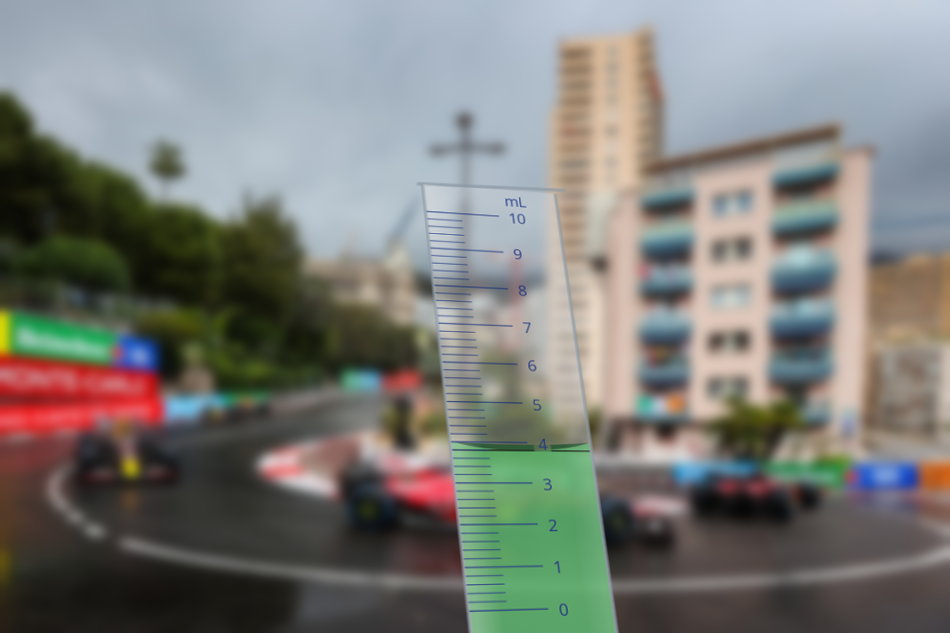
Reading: 3.8 mL
